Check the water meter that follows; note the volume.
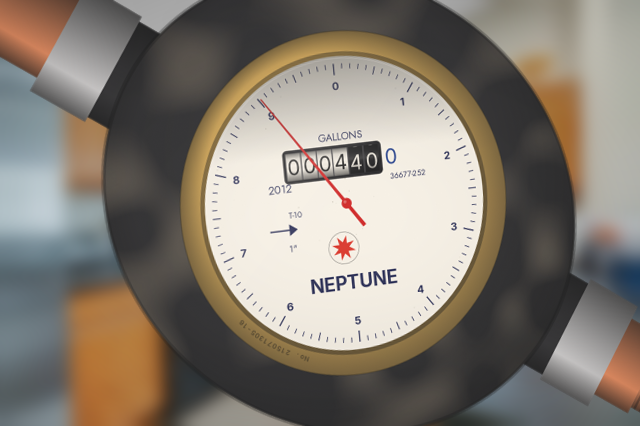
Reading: 4399.0 gal
